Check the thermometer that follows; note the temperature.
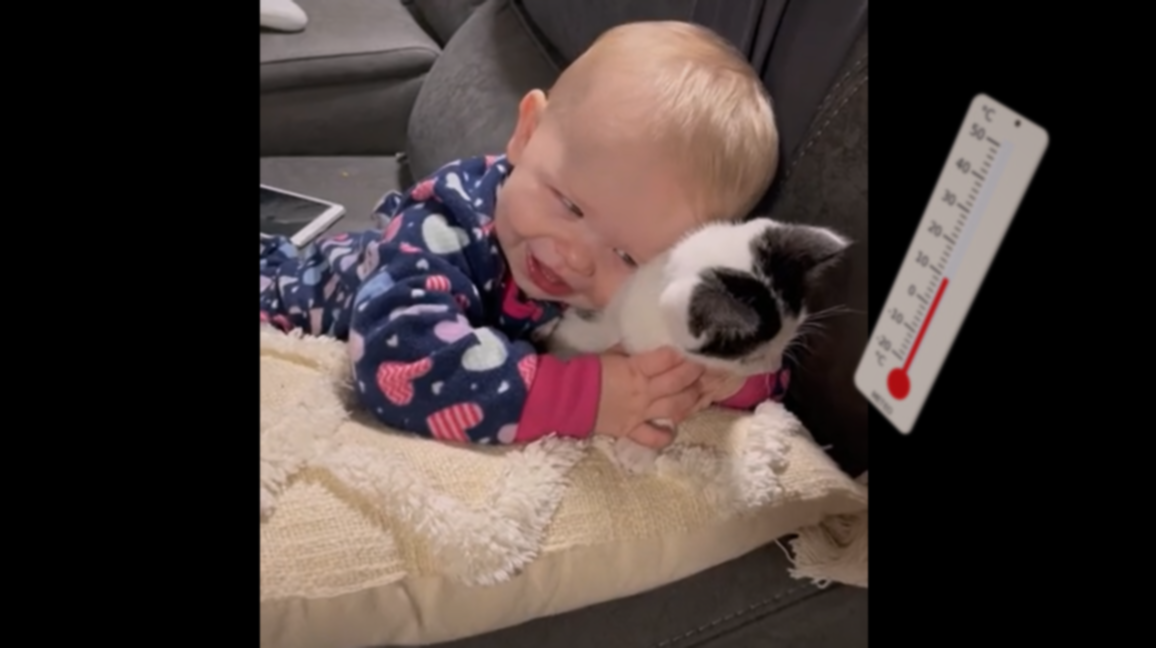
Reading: 10 °C
